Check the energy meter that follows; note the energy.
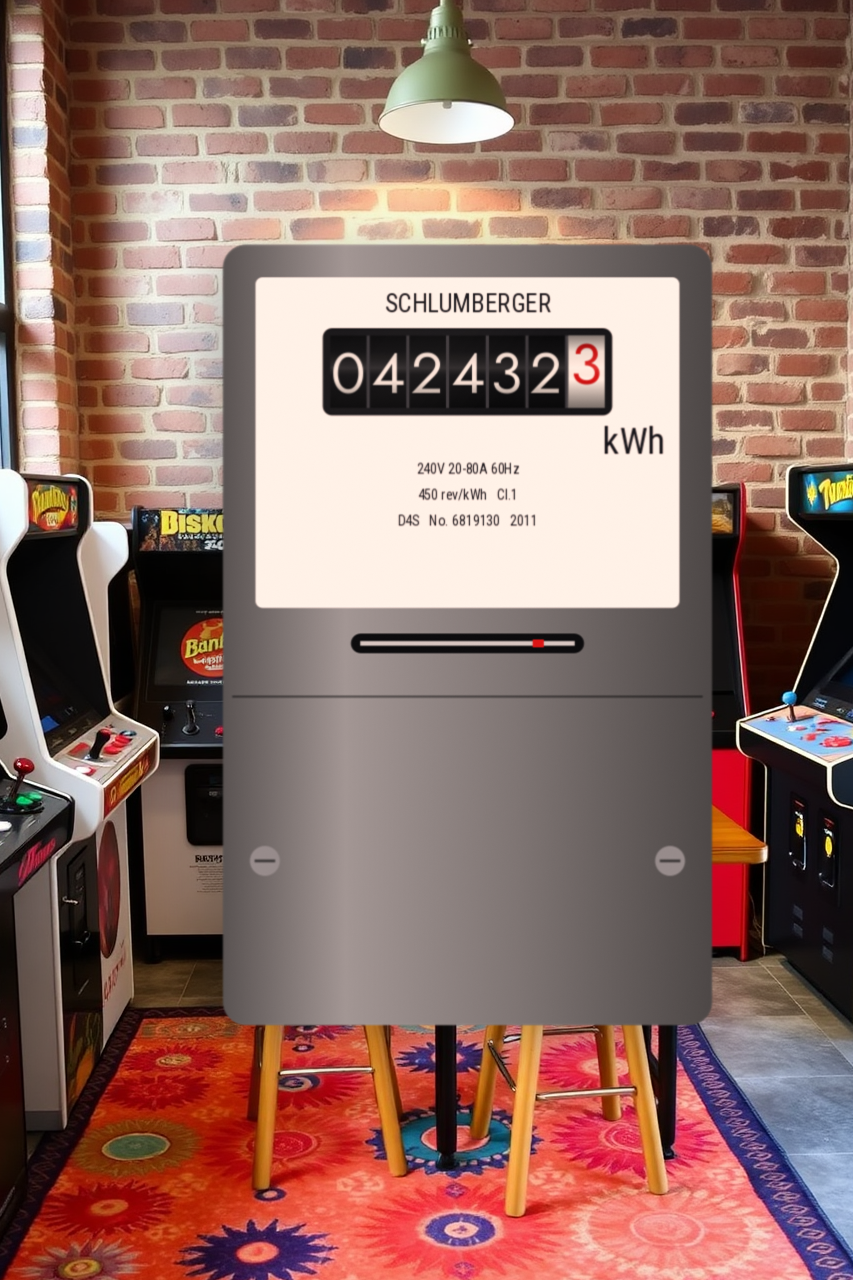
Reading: 42432.3 kWh
